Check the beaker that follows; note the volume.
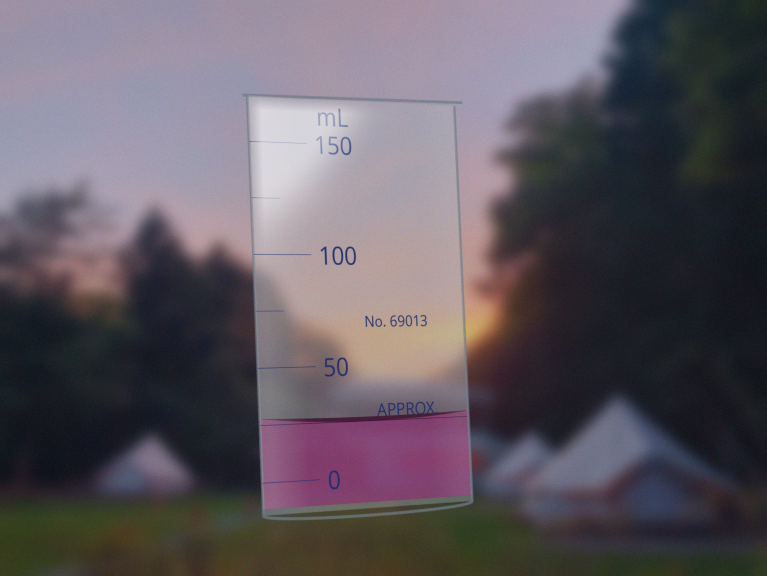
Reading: 25 mL
